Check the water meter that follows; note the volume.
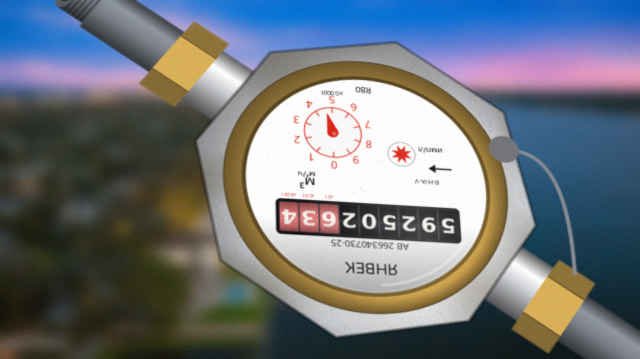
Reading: 592502.6344 m³
